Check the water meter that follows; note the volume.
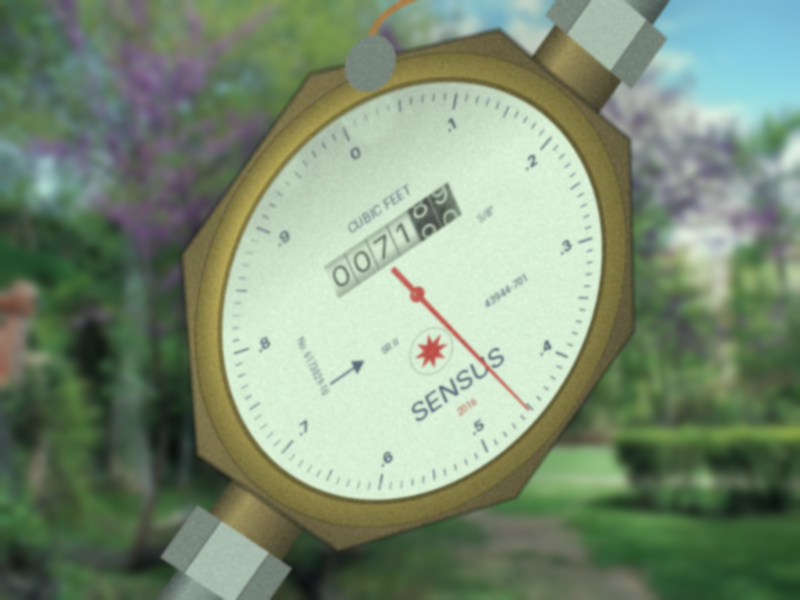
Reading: 7189.45 ft³
